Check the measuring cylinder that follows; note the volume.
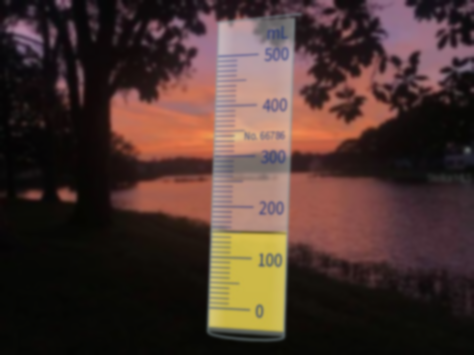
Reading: 150 mL
